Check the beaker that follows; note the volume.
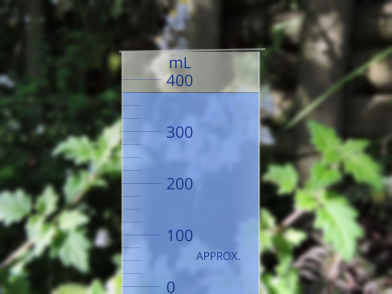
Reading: 375 mL
